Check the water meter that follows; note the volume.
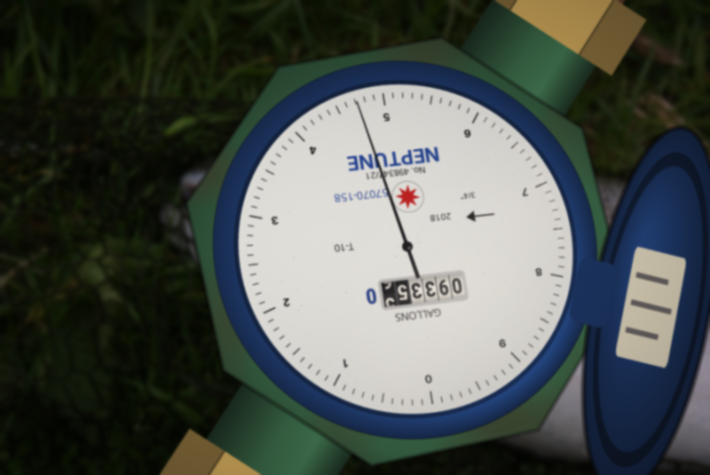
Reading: 933554.7 gal
